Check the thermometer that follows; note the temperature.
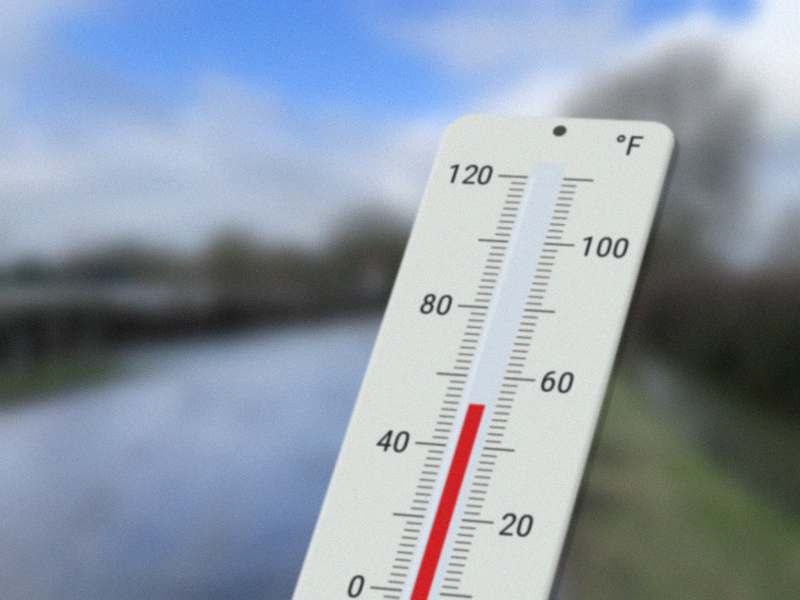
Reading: 52 °F
